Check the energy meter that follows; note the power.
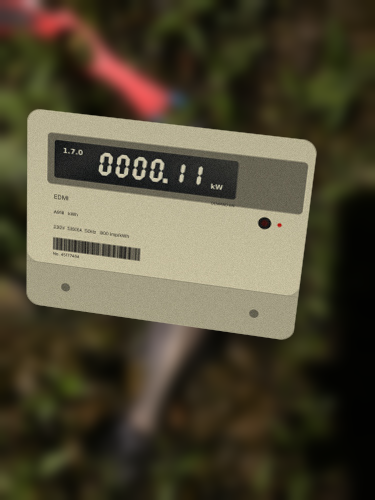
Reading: 0.11 kW
